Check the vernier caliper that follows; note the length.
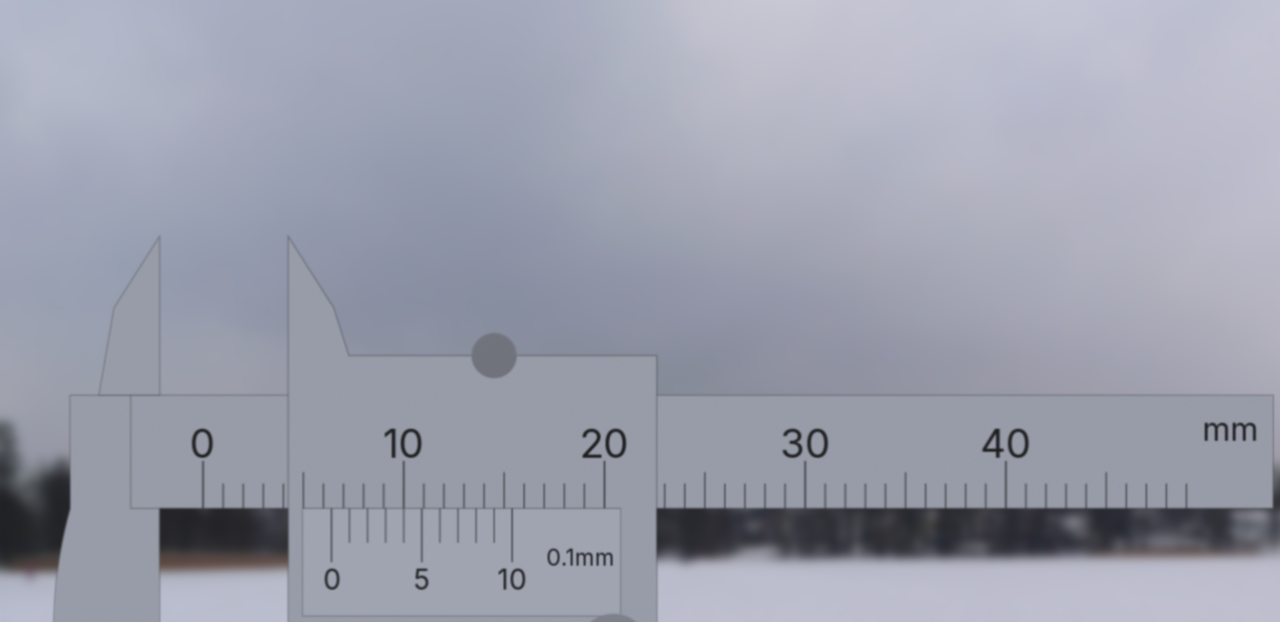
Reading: 6.4 mm
